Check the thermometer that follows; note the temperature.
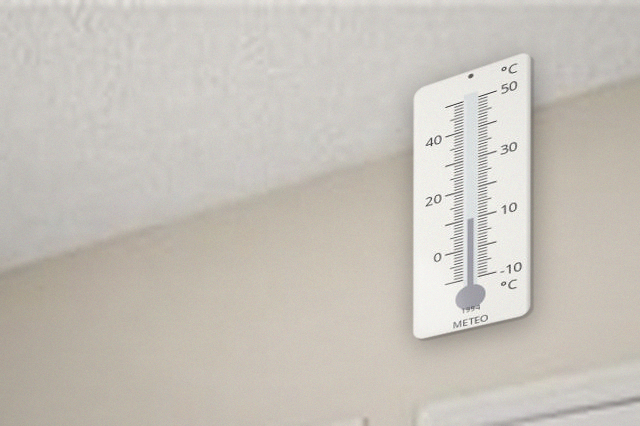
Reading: 10 °C
